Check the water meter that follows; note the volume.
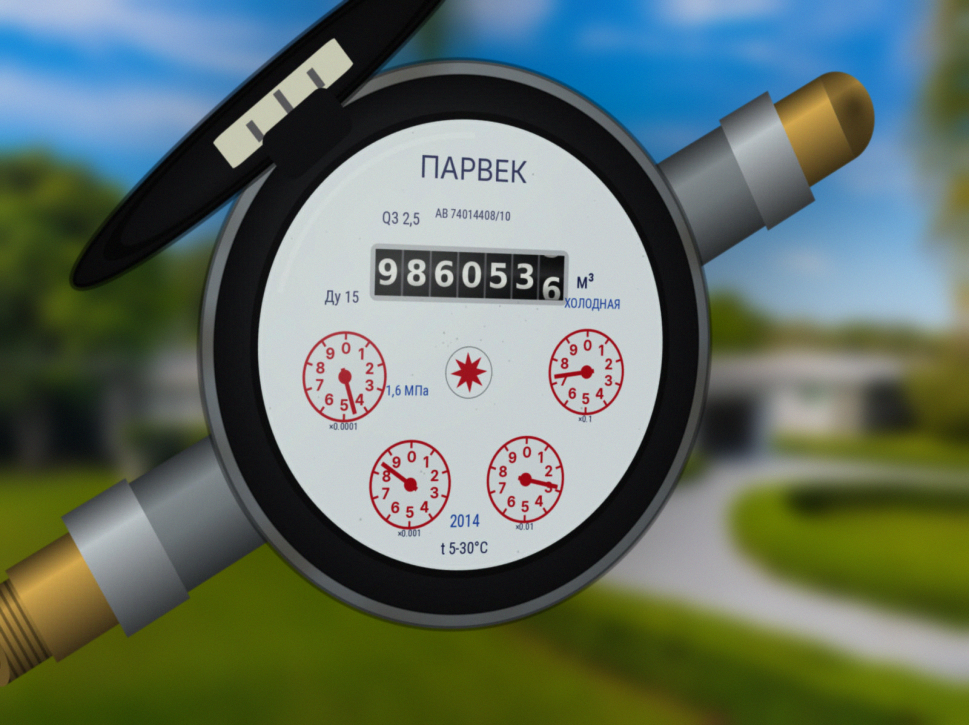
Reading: 9860535.7284 m³
